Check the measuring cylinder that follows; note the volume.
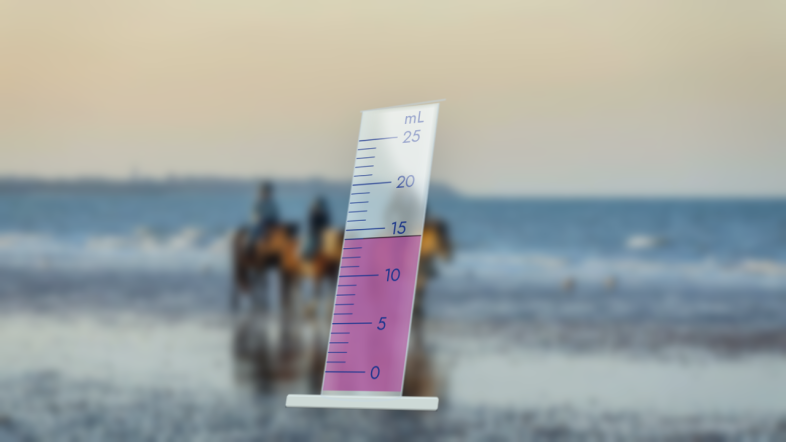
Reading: 14 mL
